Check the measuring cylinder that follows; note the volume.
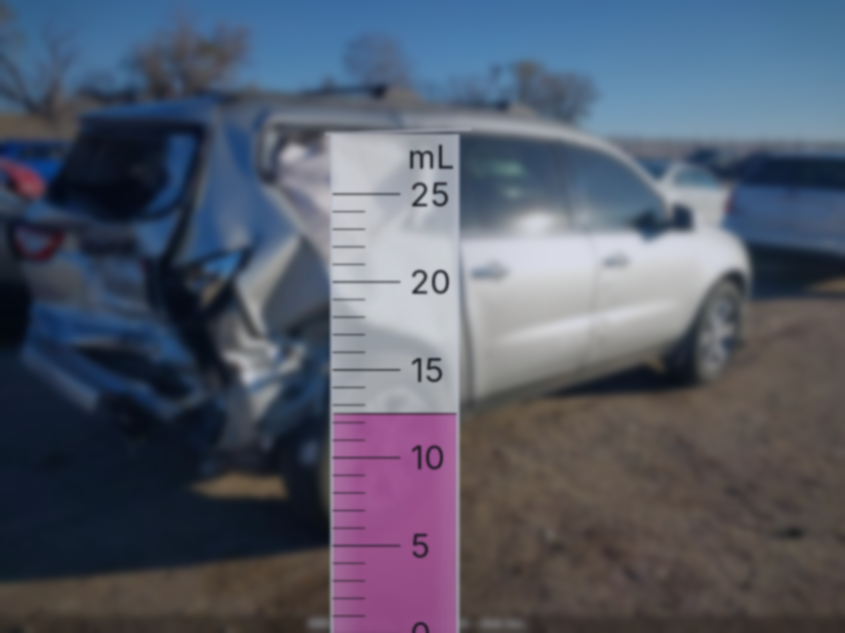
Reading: 12.5 mL
